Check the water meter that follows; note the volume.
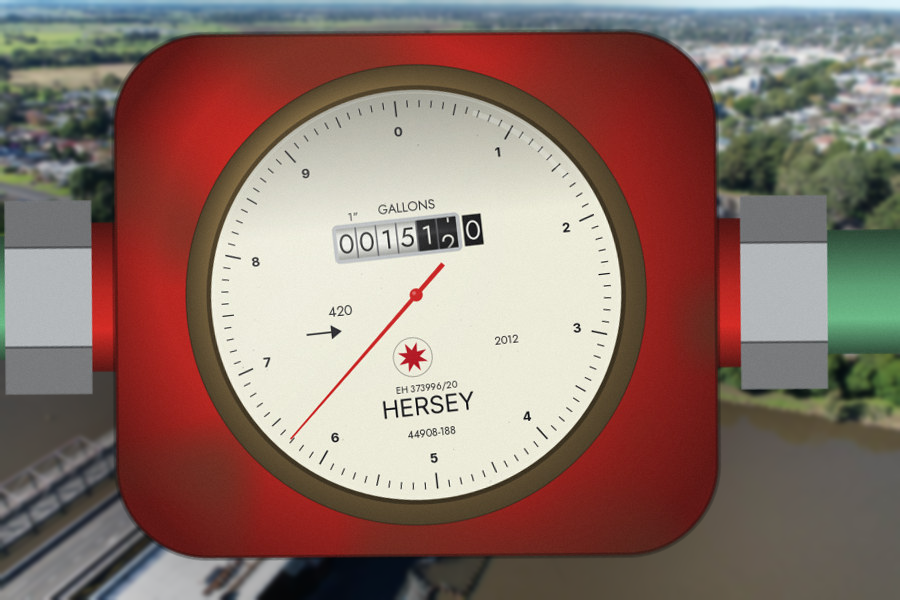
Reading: 15116.3 gal
